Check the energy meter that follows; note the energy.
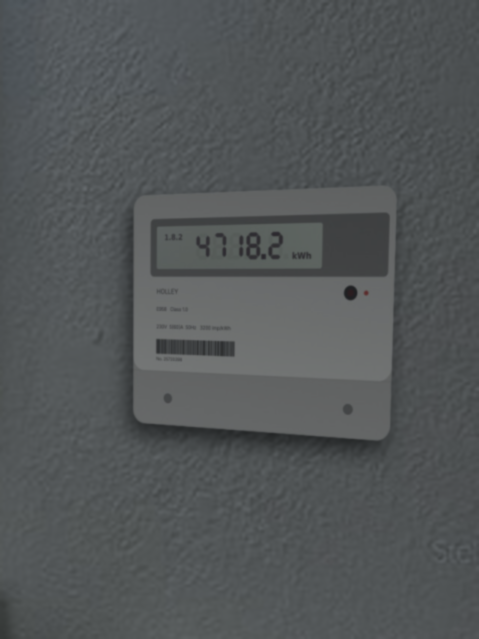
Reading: 4718.2 kWh
